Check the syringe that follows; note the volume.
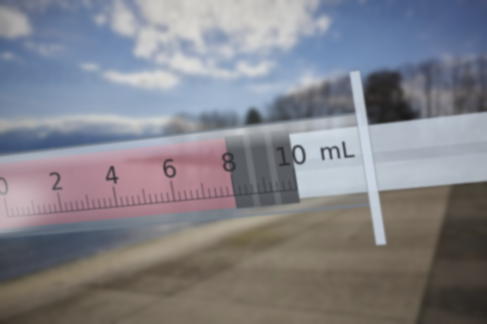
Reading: 8 mL
